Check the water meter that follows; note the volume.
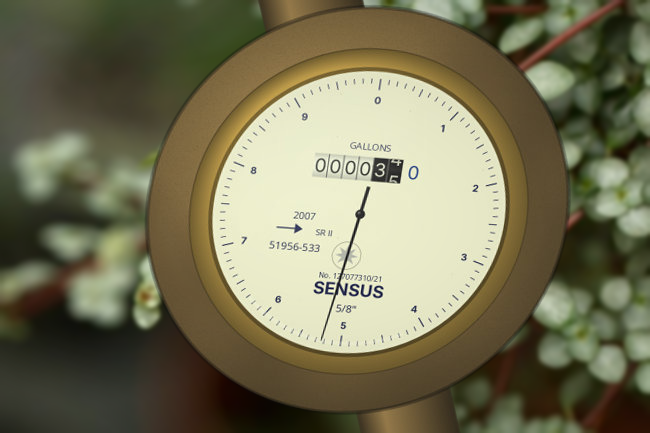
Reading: 345.2 gal
